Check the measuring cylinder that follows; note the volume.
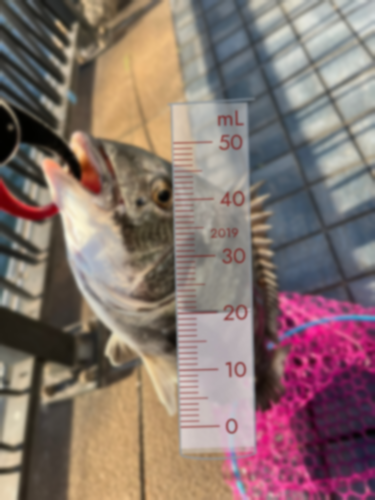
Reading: 20 mL
